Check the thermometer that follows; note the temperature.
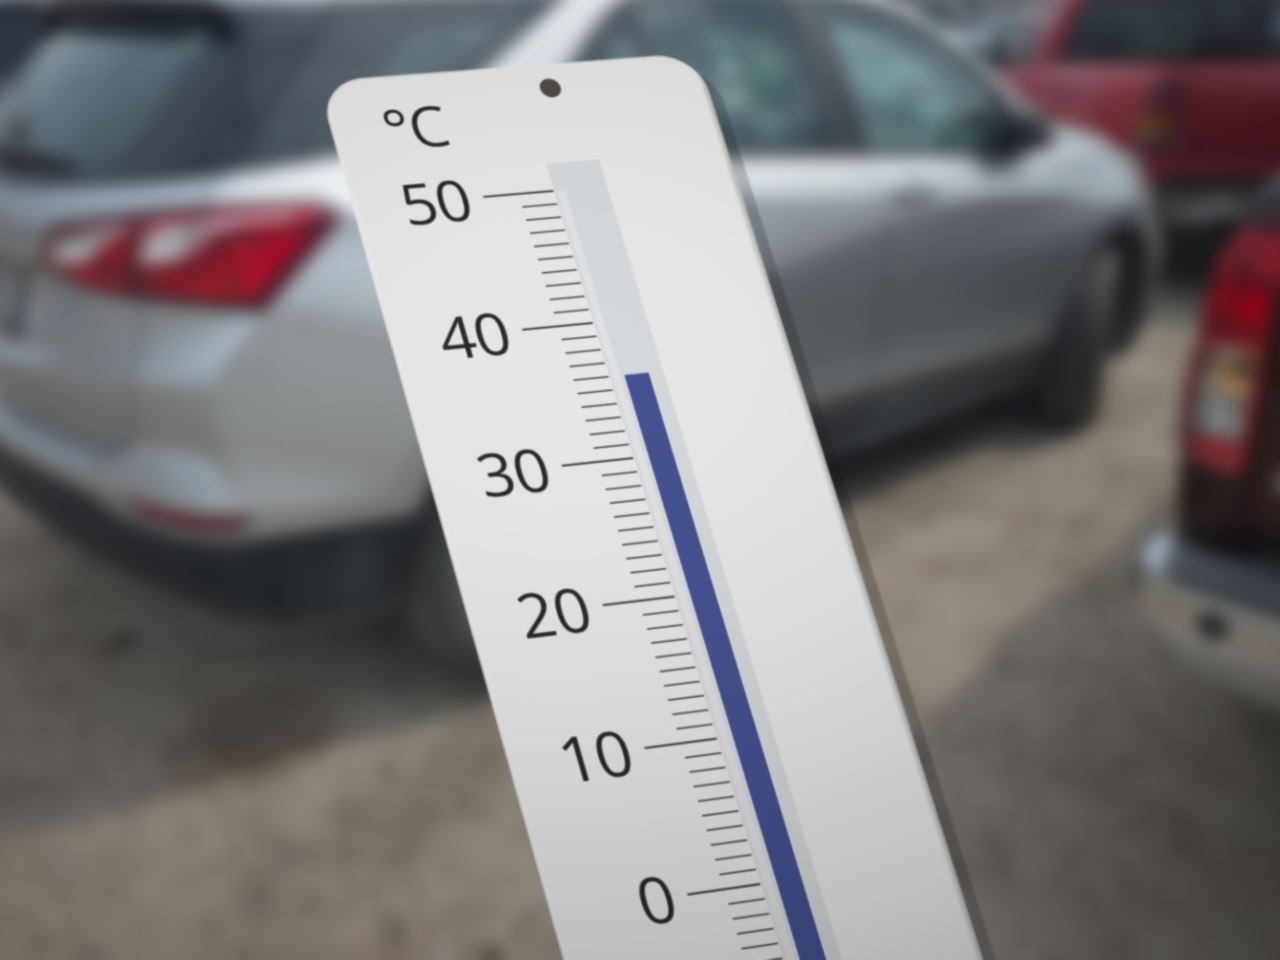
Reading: 36 °C
